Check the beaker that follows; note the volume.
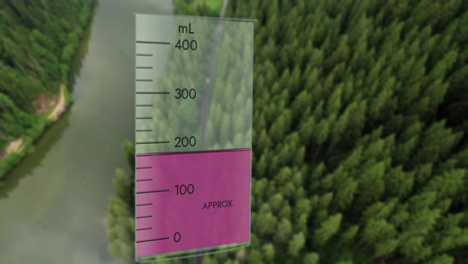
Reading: 175 mL
